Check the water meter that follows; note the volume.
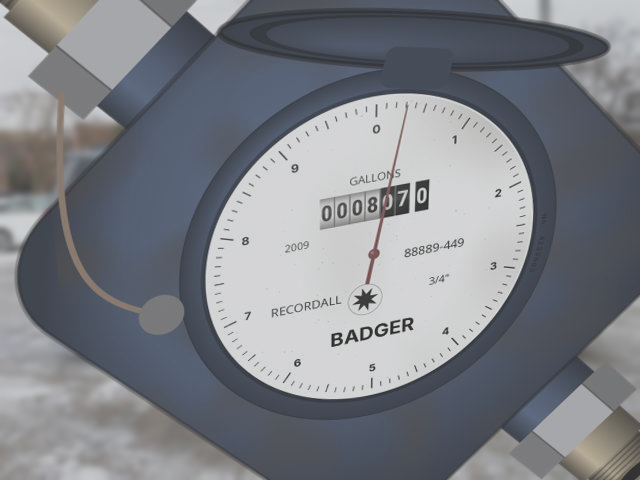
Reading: 8070.3 gal
